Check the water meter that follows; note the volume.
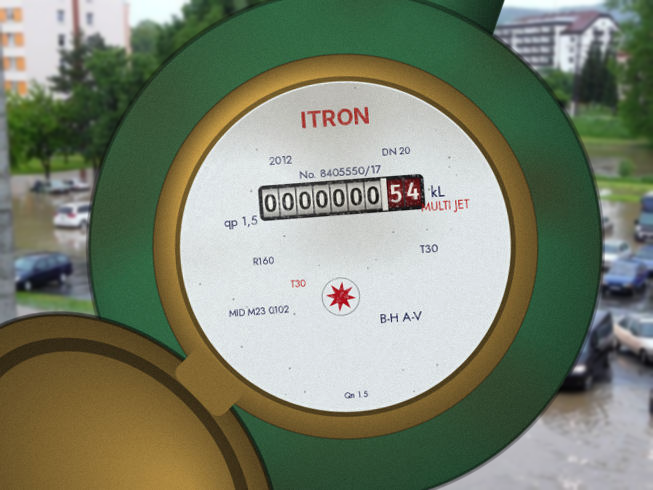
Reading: 0.54 kL
